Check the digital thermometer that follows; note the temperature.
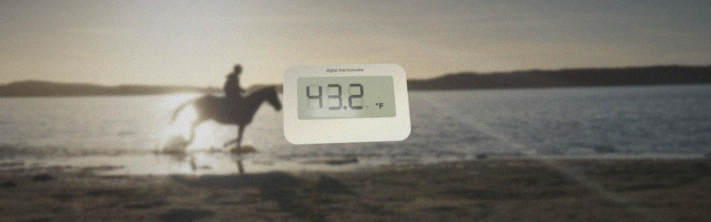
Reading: 43.2 °F
